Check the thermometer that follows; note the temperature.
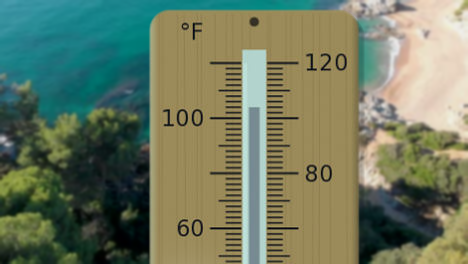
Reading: 104 °F
